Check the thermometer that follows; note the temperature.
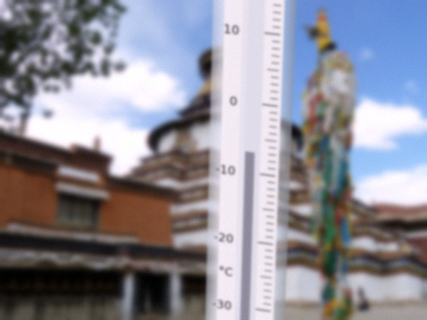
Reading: -7 °C
